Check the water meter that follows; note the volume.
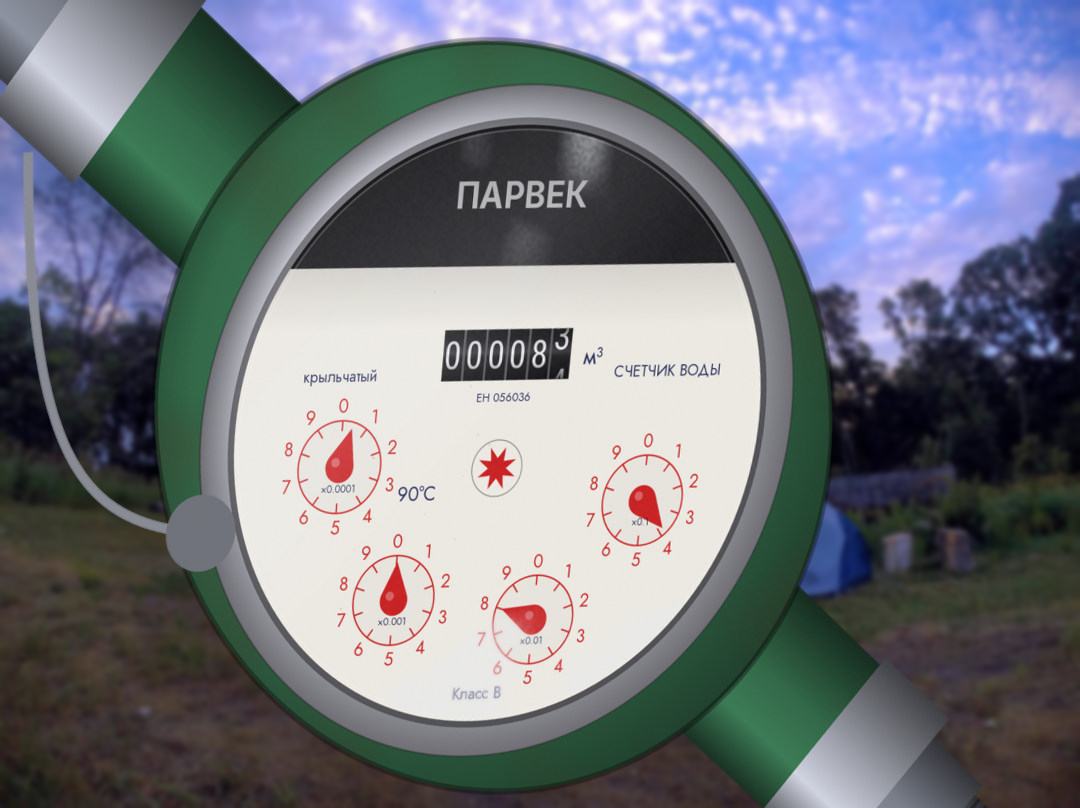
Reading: 83.3800 m³
